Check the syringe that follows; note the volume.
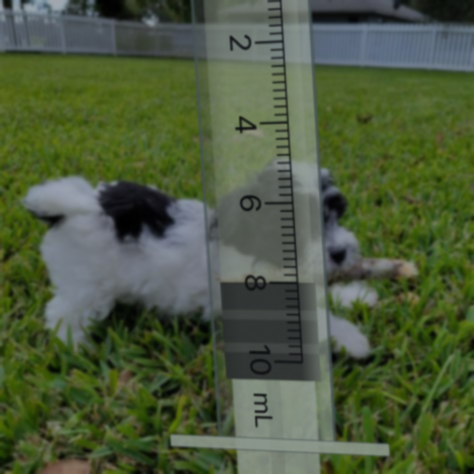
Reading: 8 mL
